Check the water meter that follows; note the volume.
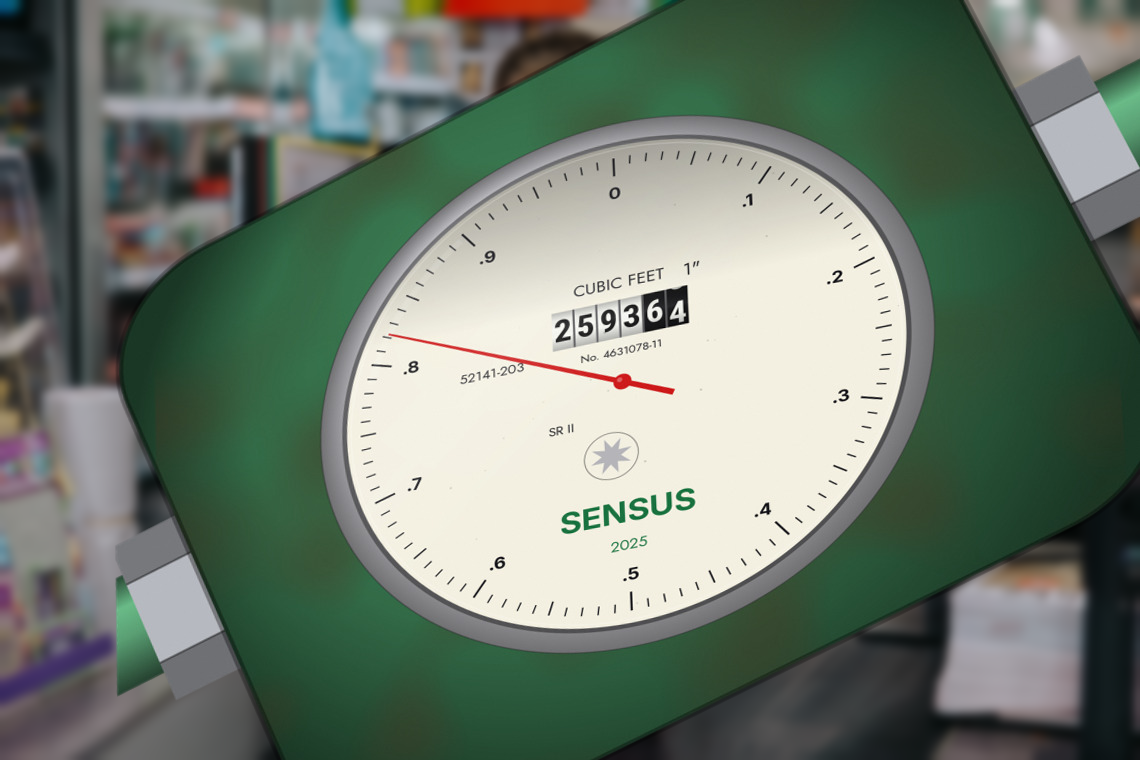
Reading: 259363.82 ft³
